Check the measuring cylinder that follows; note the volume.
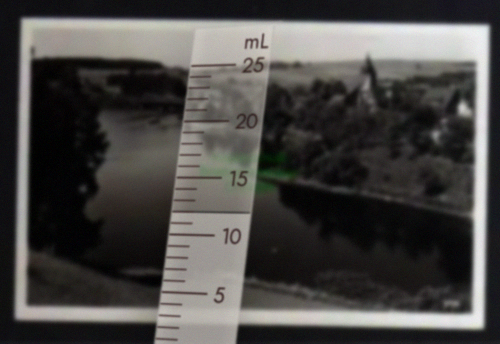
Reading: 12 mL
